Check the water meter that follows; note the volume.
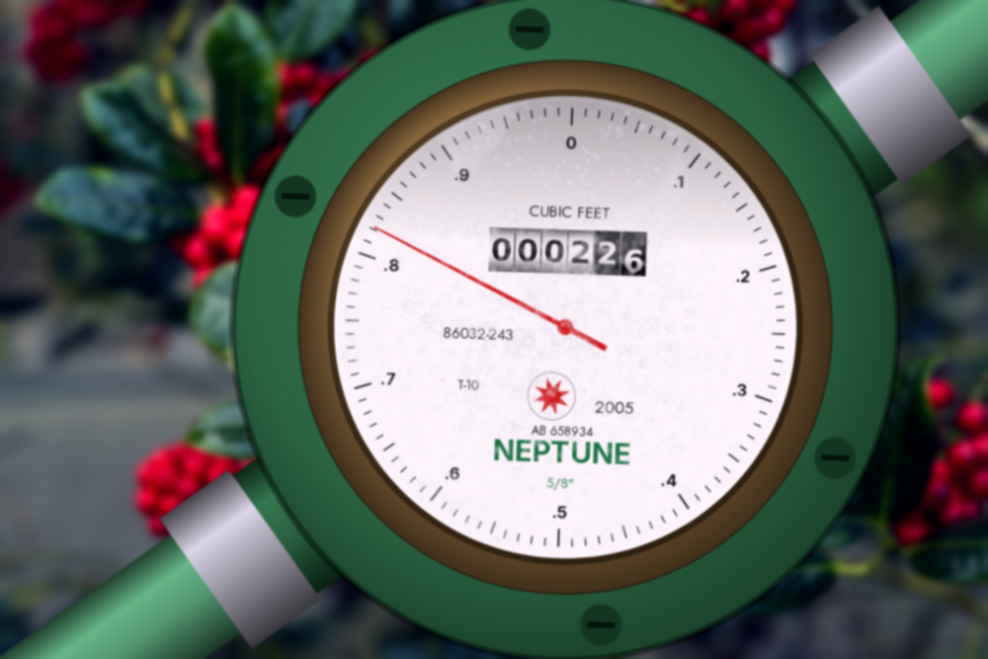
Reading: 225.82 ft³
